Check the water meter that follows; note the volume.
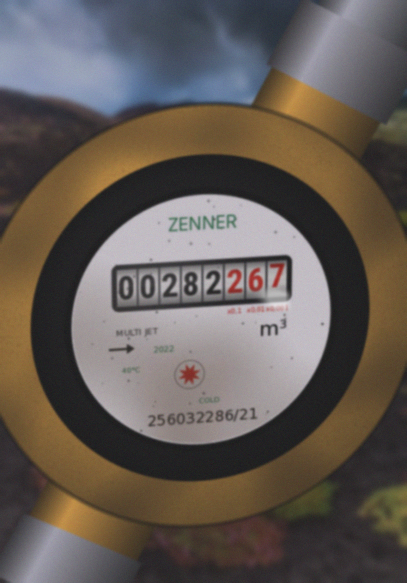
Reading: 282.267 m³
